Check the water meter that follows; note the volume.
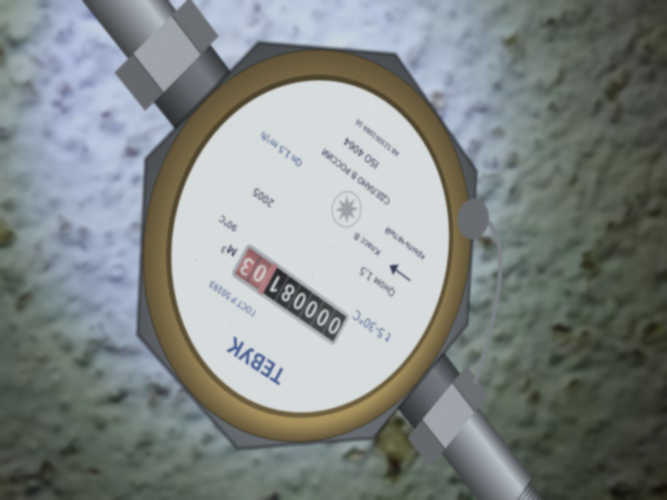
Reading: 81.03 m³
